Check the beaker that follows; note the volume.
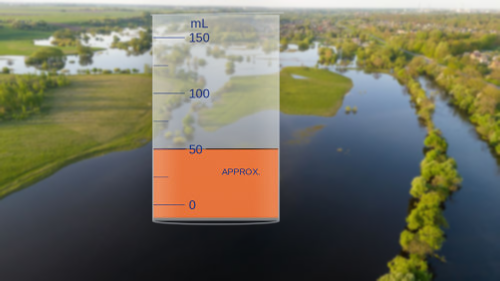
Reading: 50 mL
